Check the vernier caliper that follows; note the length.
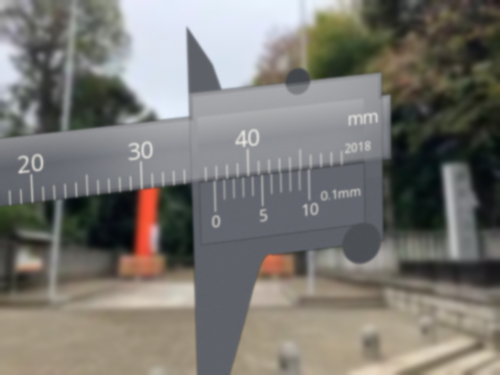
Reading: 36.8 mm
